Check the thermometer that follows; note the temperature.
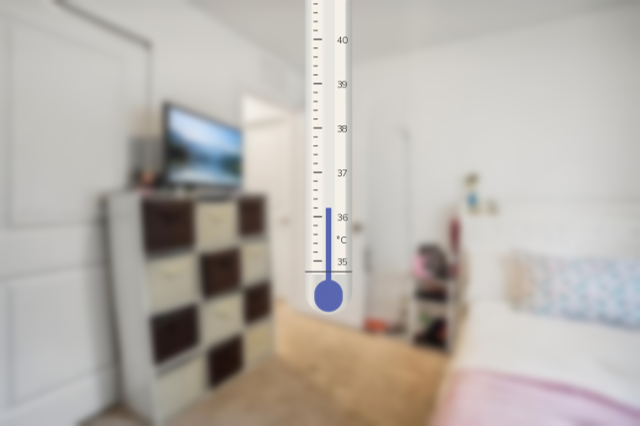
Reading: 36.2 °C
